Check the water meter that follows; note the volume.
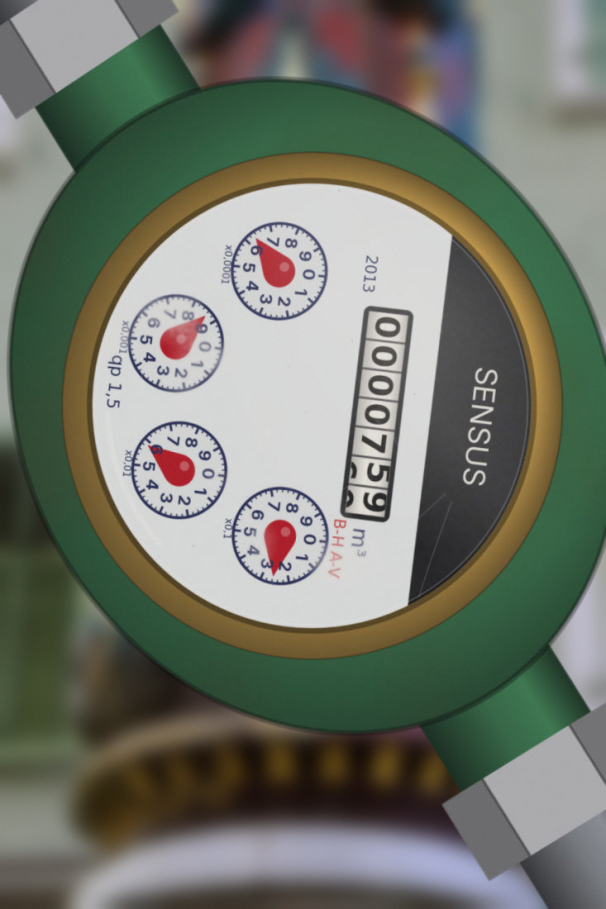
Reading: 759.2586 m³
